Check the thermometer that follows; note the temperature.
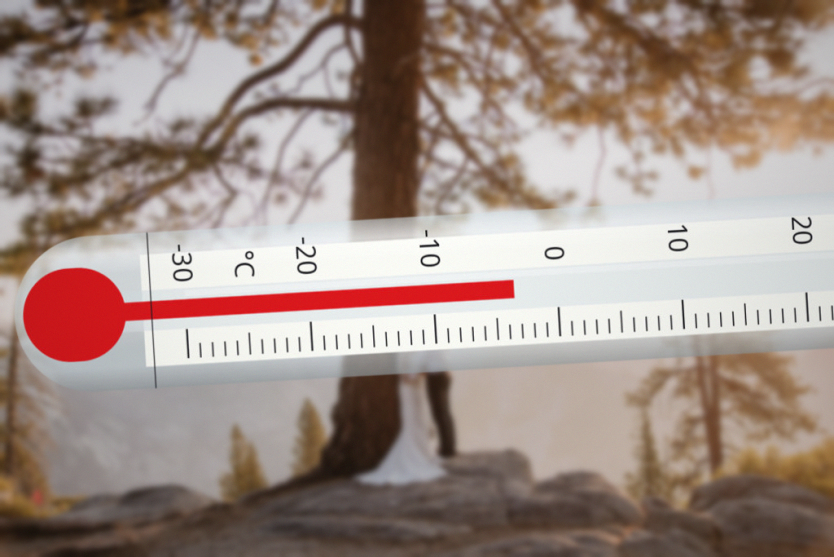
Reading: -3.5 °C
